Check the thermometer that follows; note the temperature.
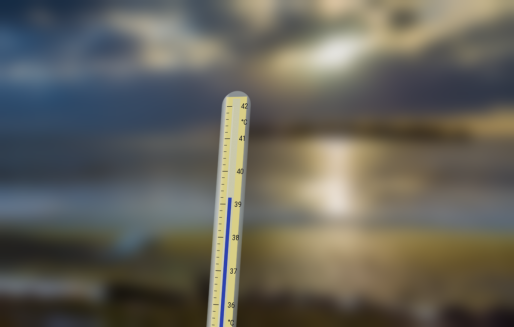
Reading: 39.2 °C
